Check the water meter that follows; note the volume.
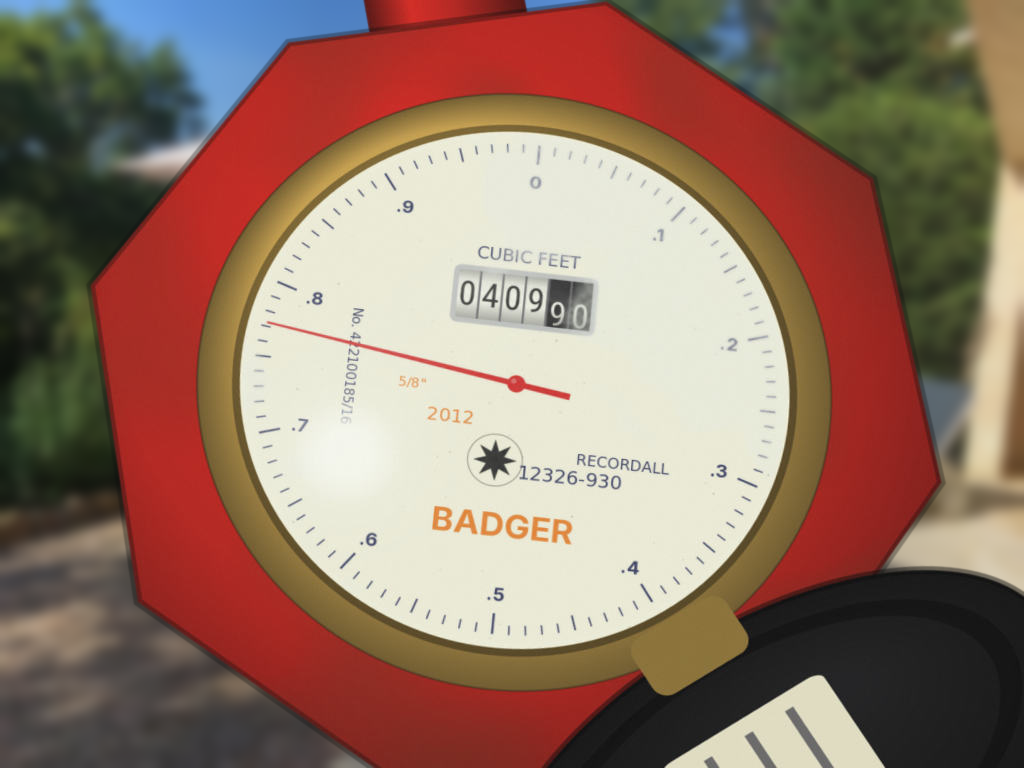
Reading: 40989.77 ft³
